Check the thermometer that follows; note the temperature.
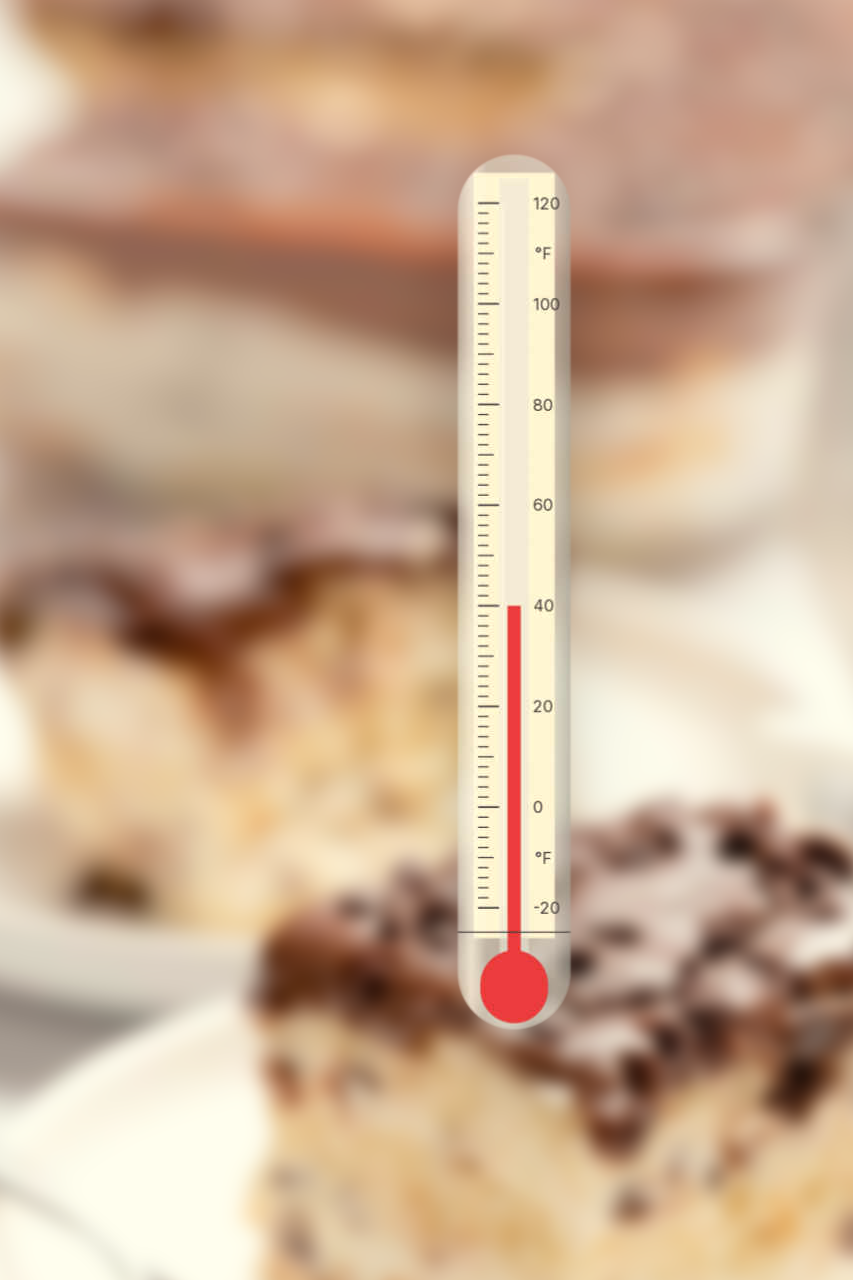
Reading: 40 °F
